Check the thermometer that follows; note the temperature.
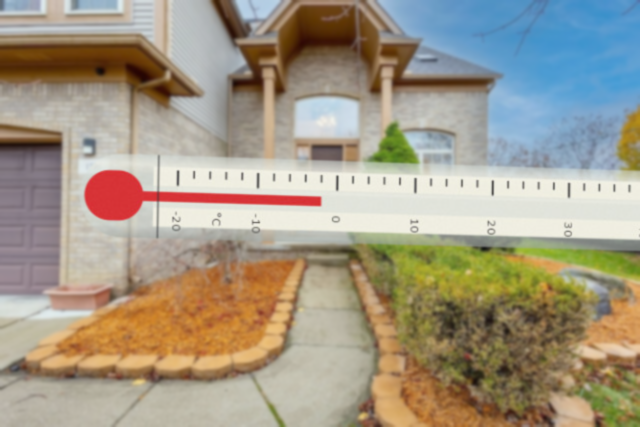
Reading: -2 °C
